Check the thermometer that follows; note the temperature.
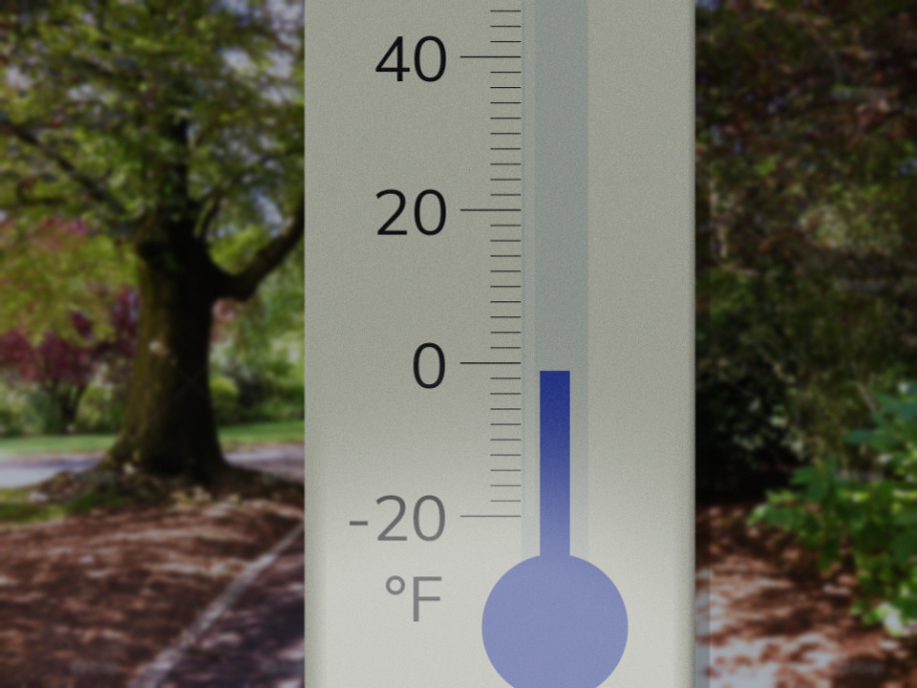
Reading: -1 °F
